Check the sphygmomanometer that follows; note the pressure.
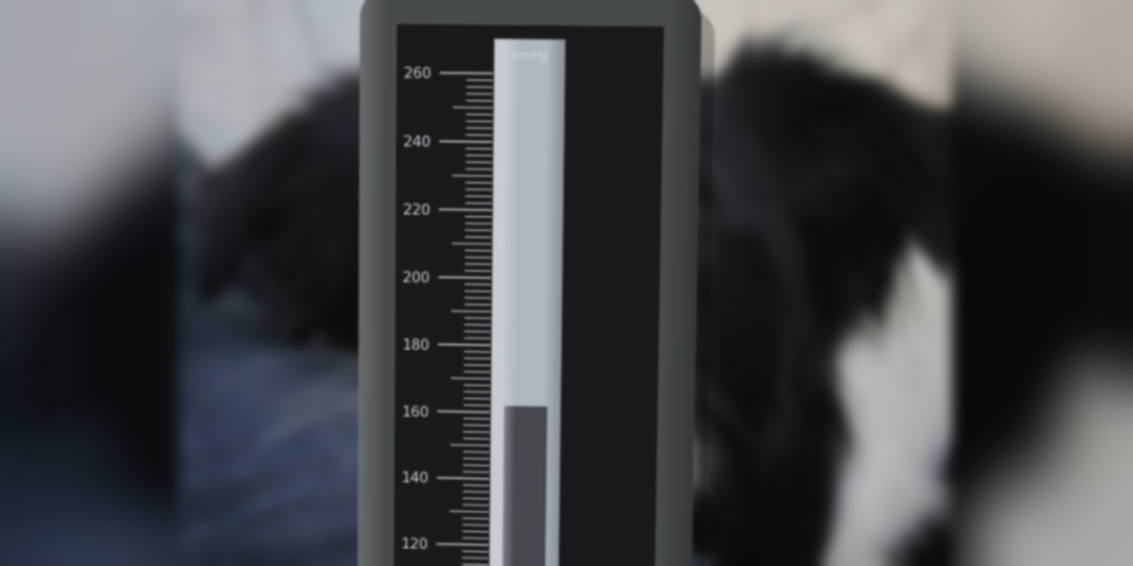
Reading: 162 mmHg
